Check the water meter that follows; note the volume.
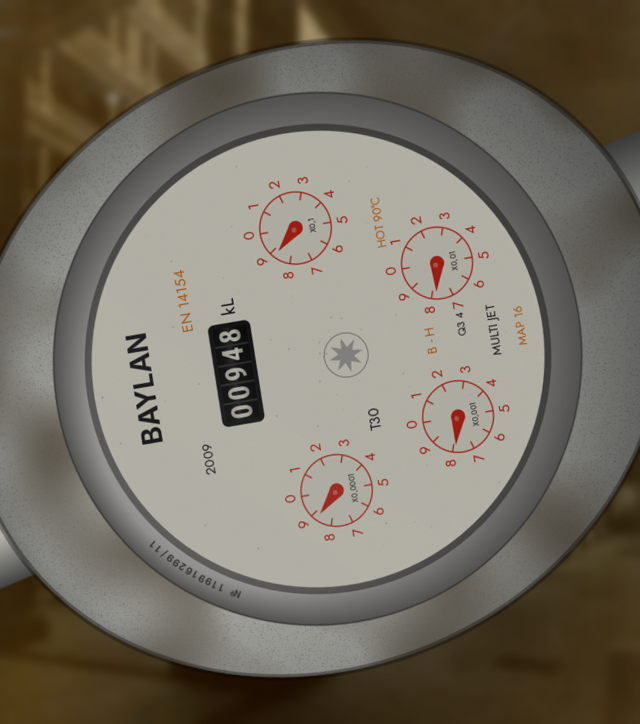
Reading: 948.8778 kL
